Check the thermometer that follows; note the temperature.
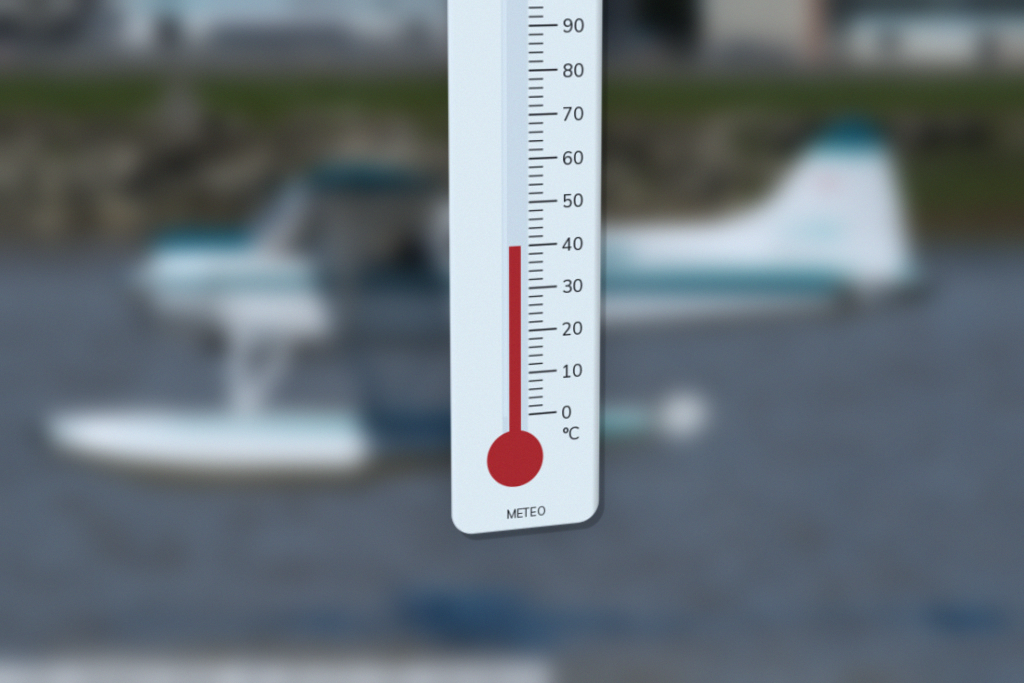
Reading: 40 °C
